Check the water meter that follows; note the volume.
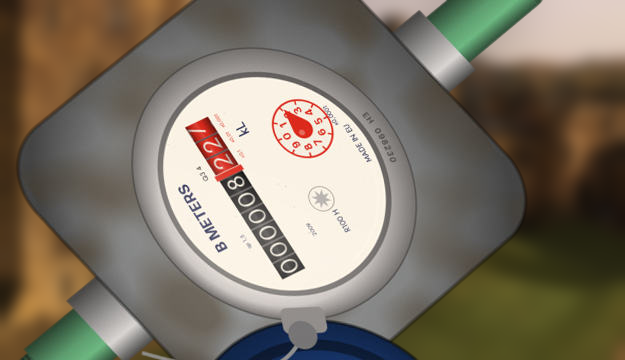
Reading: 8.2272 kL
